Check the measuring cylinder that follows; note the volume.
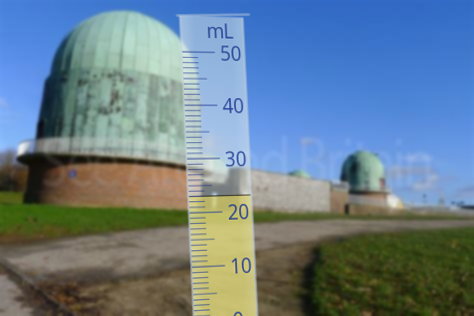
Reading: 23 mL
